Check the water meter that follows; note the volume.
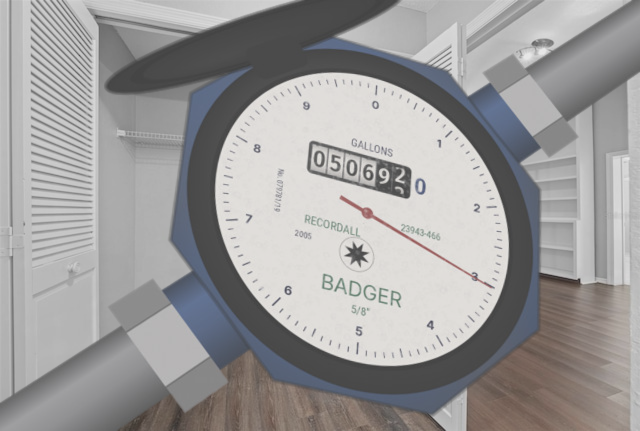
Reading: 506923.0 gal
